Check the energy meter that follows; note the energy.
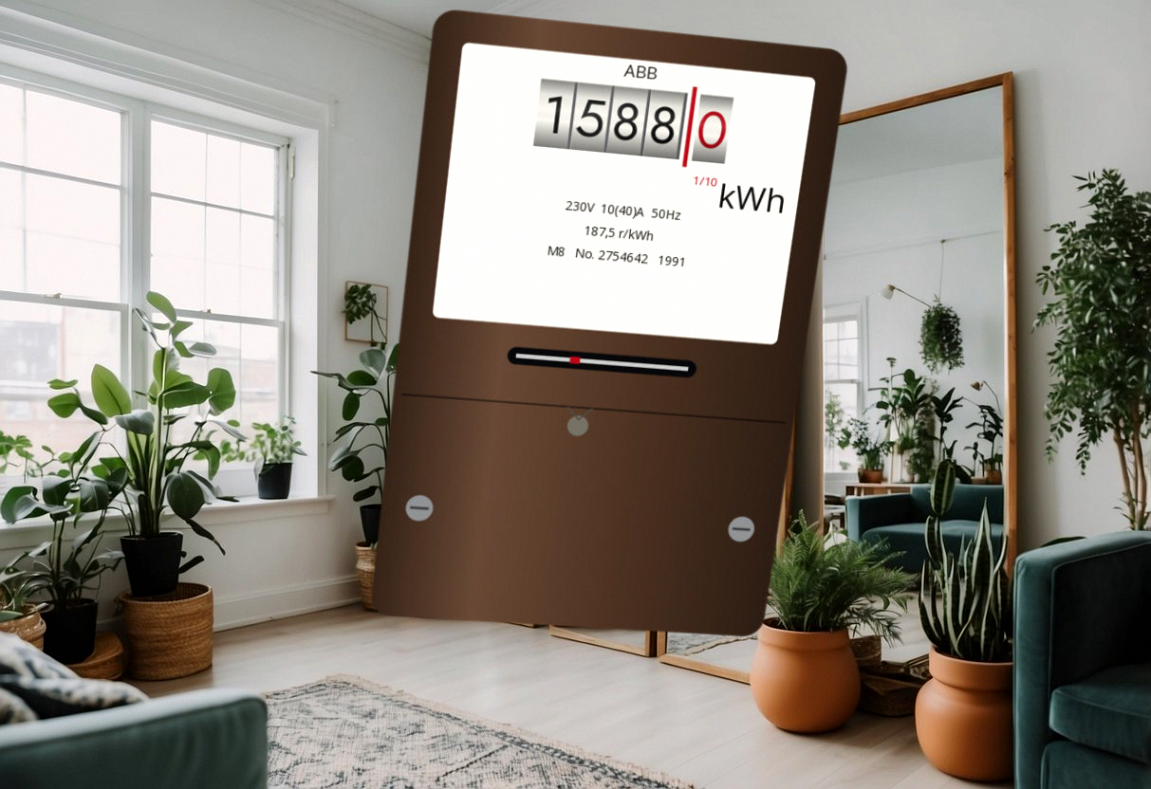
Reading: 1588.0 kWh
